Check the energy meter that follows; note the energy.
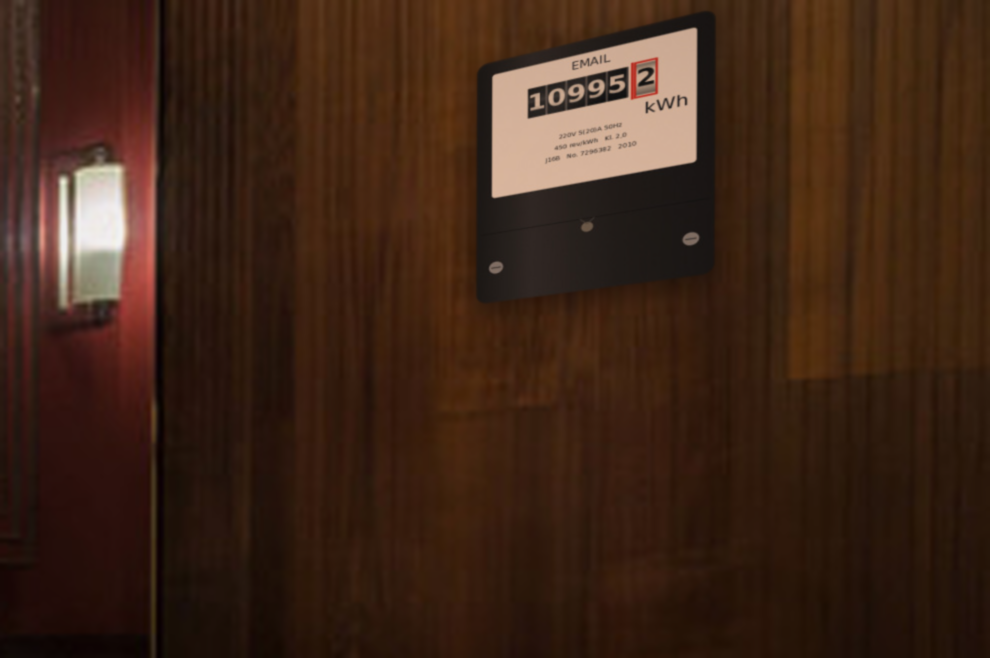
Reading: 10995.2 kWh
